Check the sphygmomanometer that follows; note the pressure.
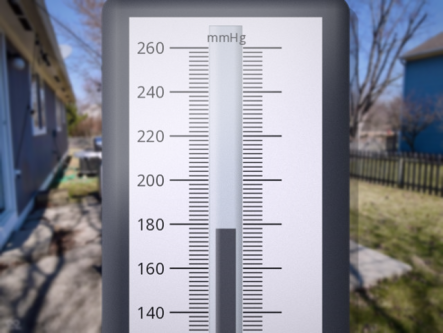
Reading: 178 mmHg
